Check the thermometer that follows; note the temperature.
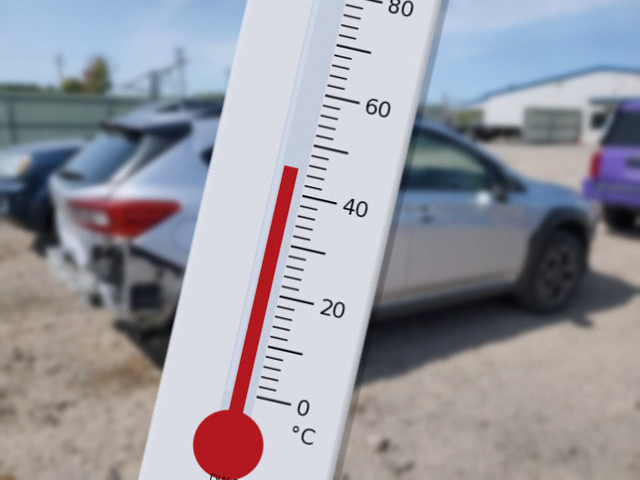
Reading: 45 °C
